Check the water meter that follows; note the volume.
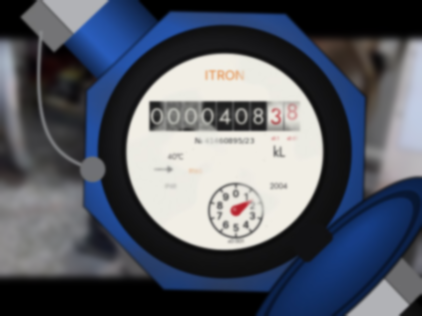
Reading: 408.381 kL
